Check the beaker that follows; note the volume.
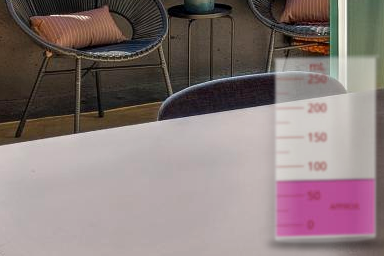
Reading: 75 mL
